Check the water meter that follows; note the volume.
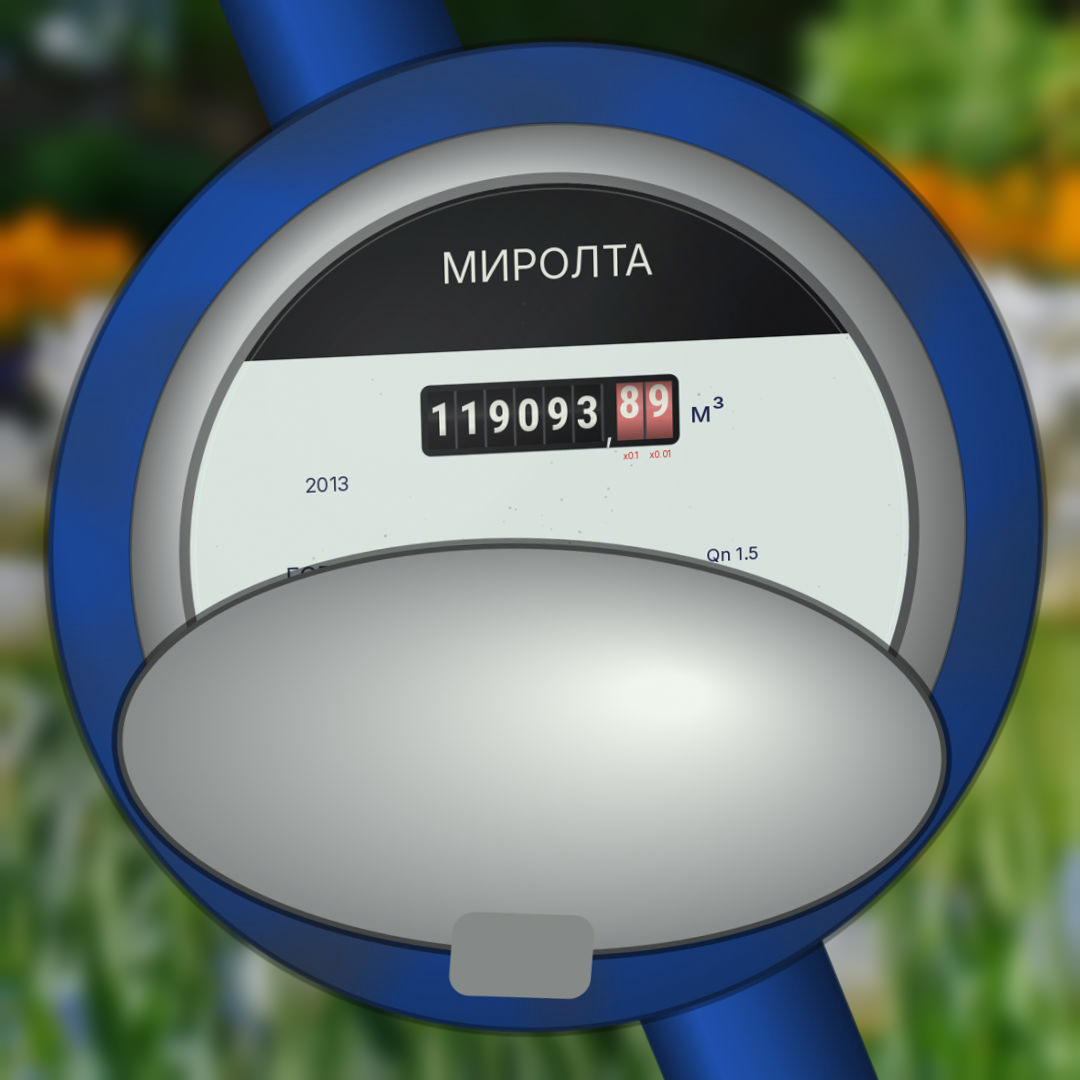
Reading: 119093.89 m³
